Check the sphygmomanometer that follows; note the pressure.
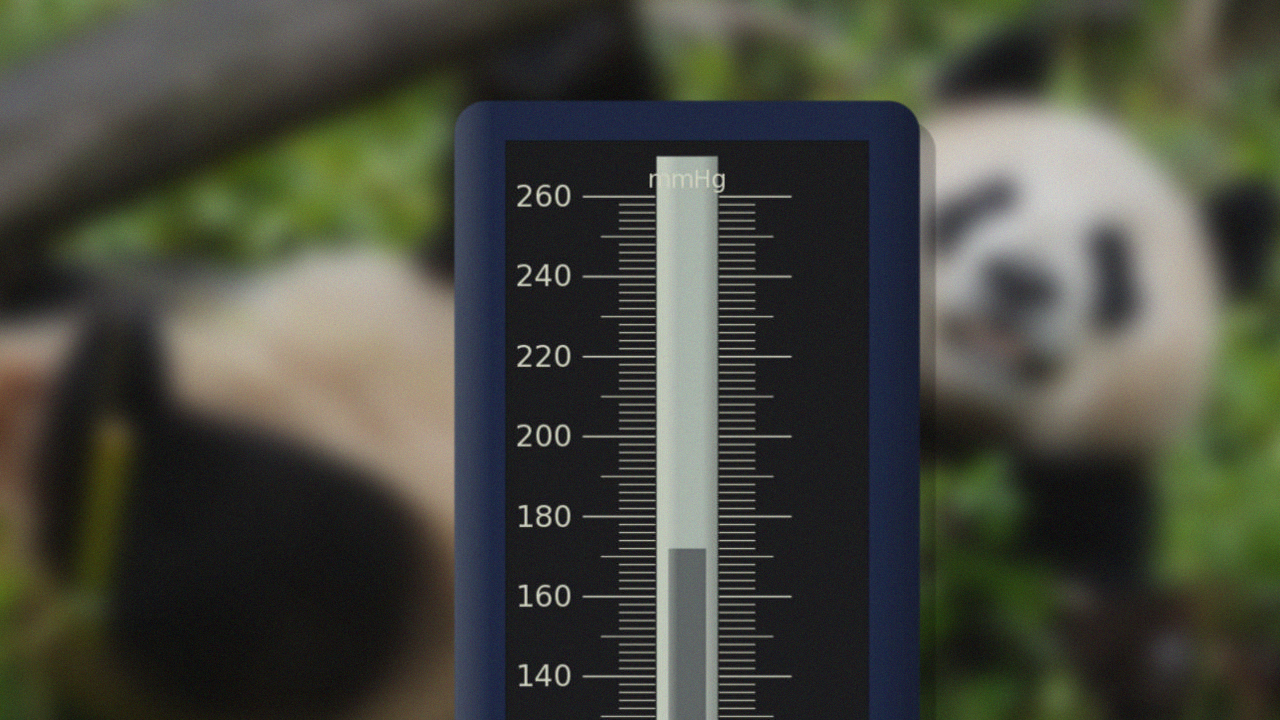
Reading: 172 mmHg
